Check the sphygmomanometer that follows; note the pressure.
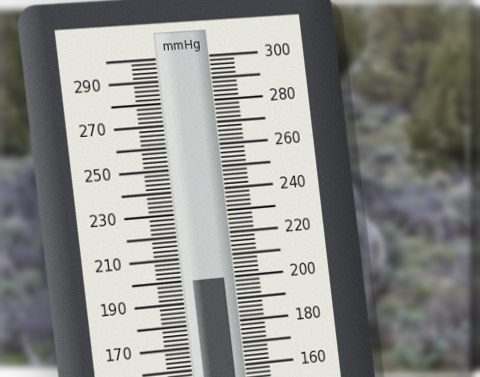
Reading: 200 mmHg
